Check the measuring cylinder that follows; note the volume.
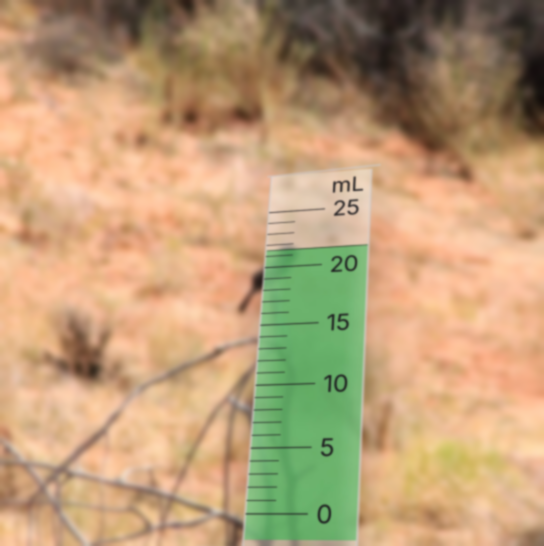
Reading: 21.5 mL
